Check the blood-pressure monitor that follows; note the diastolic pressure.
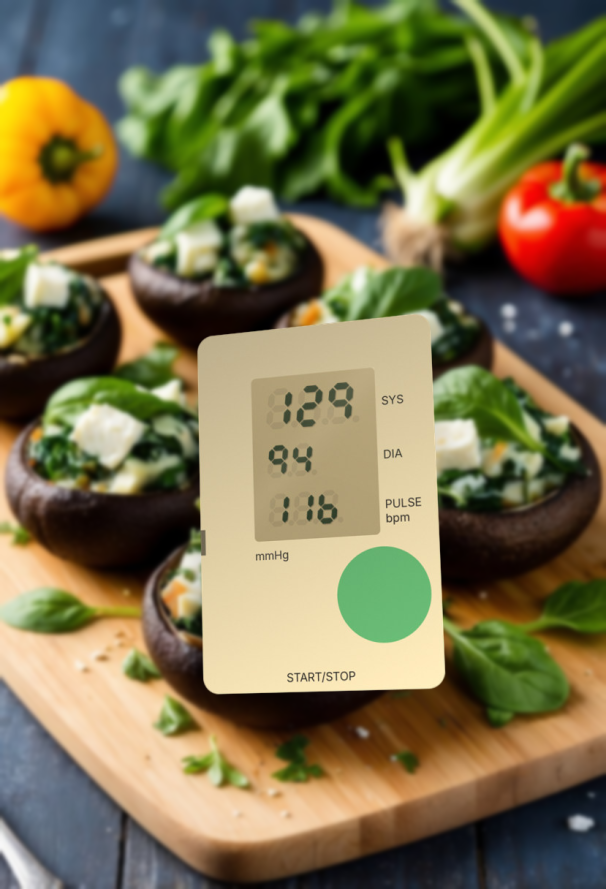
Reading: 94 mmHg
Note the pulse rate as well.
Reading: 116 bpm
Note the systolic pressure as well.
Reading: 129 mmHg
